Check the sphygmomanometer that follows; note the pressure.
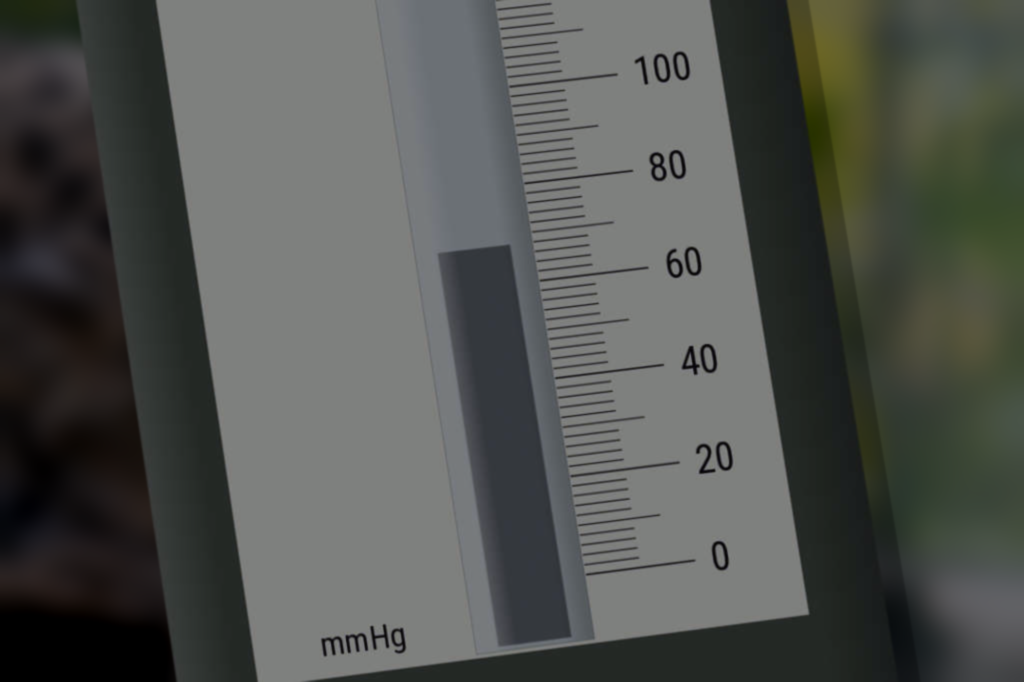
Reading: 68 mmHg
